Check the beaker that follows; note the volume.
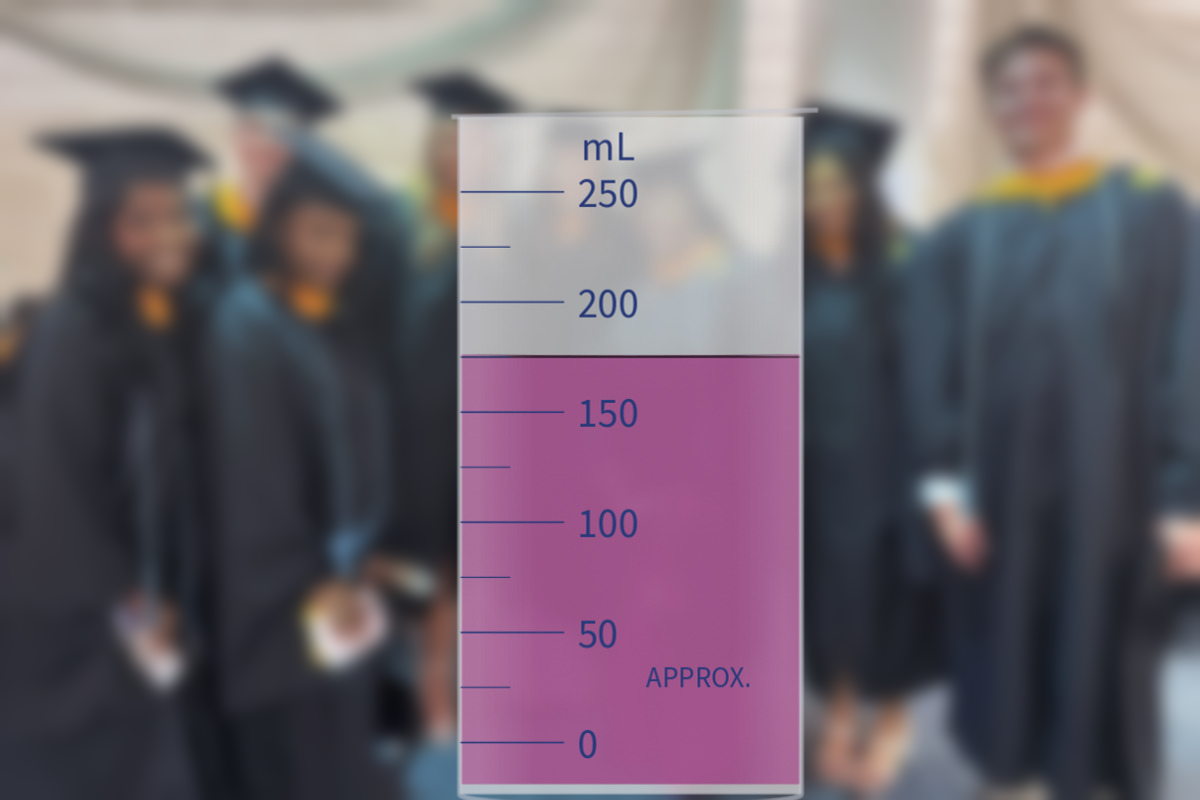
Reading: 175 mL
